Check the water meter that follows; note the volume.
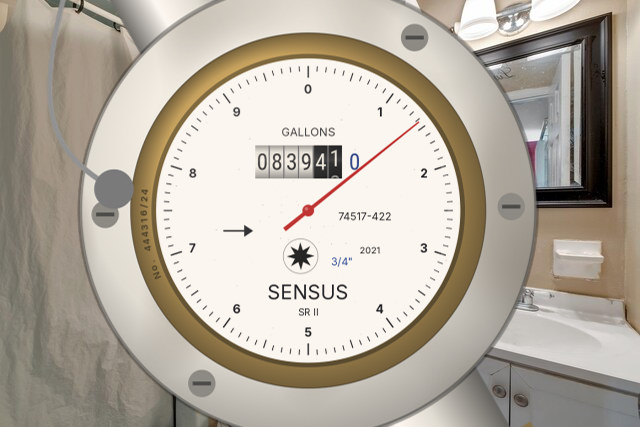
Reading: 839411.4 gal
